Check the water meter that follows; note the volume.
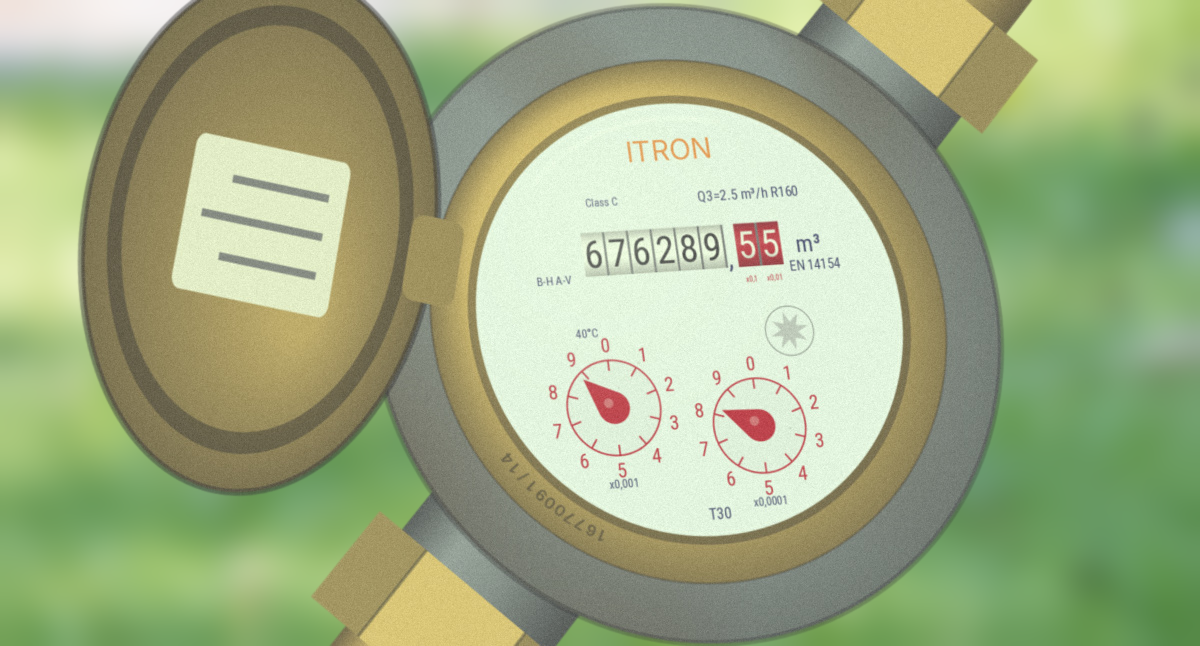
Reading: 676289.5588 m³
